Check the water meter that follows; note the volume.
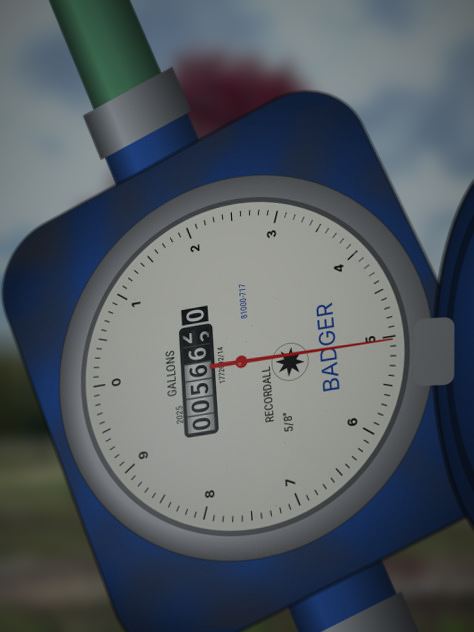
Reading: 56625.0 gal
